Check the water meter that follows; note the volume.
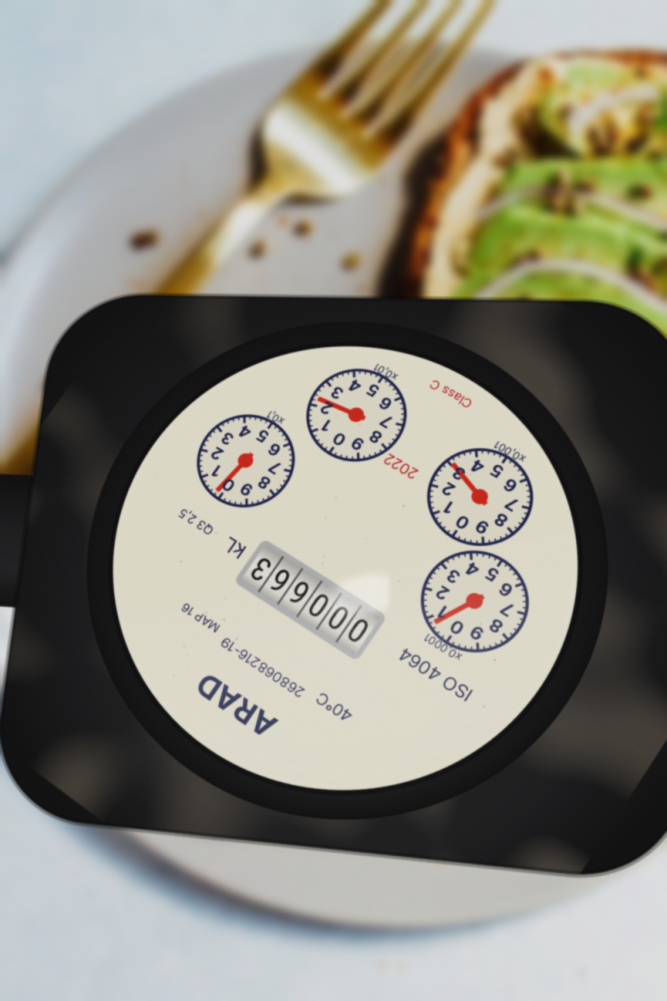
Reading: 663.0230 kL
